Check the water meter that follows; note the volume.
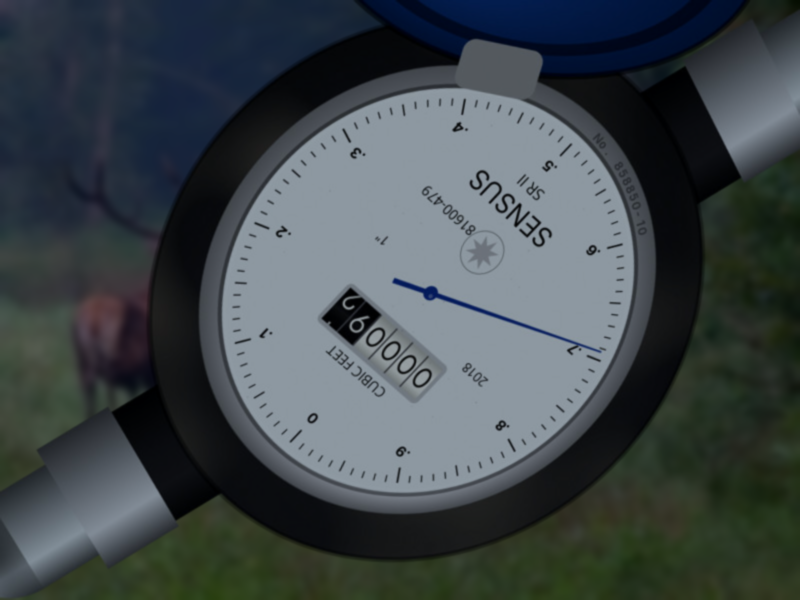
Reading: 91.69 ft³
